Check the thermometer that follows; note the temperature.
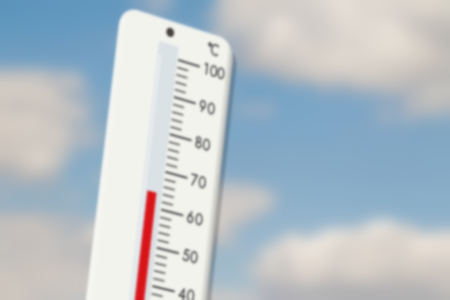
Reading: 64 °C
